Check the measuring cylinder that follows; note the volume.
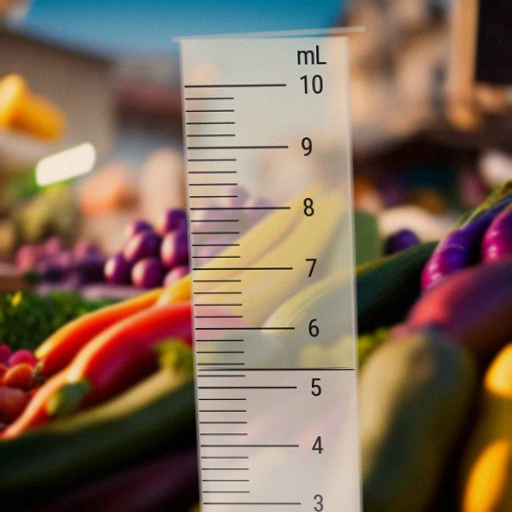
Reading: 5.3 mL
